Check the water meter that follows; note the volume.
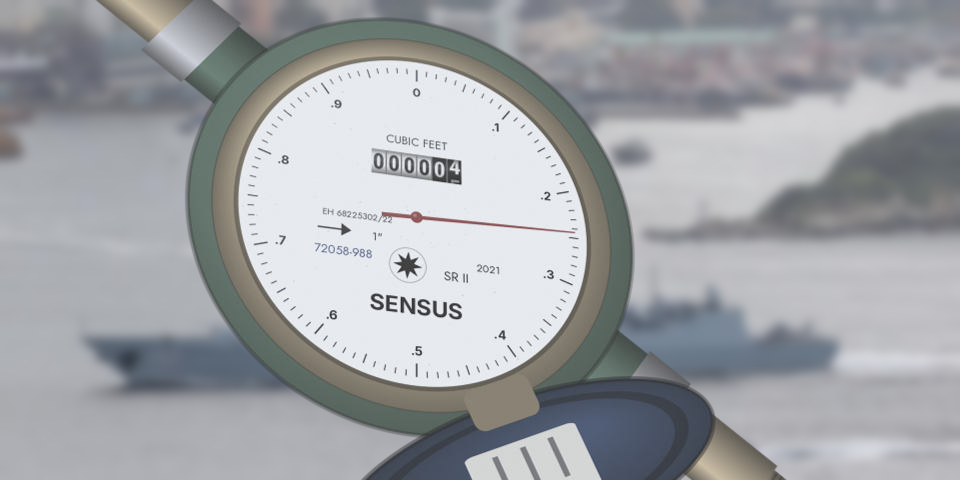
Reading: 4.24 ft³
